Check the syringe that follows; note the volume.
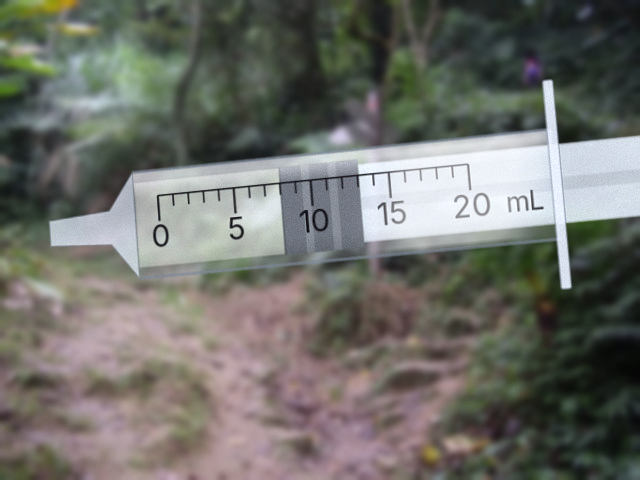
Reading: 8 mL
